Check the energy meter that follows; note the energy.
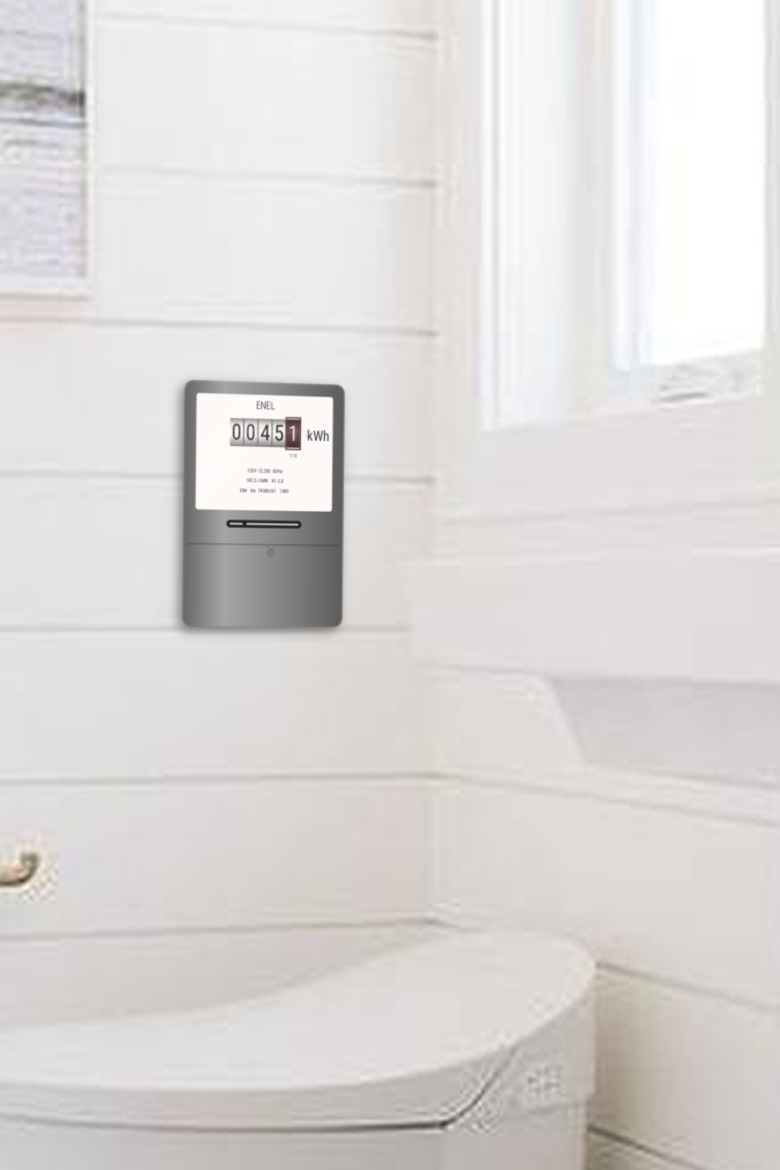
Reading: 45.1 kWh
